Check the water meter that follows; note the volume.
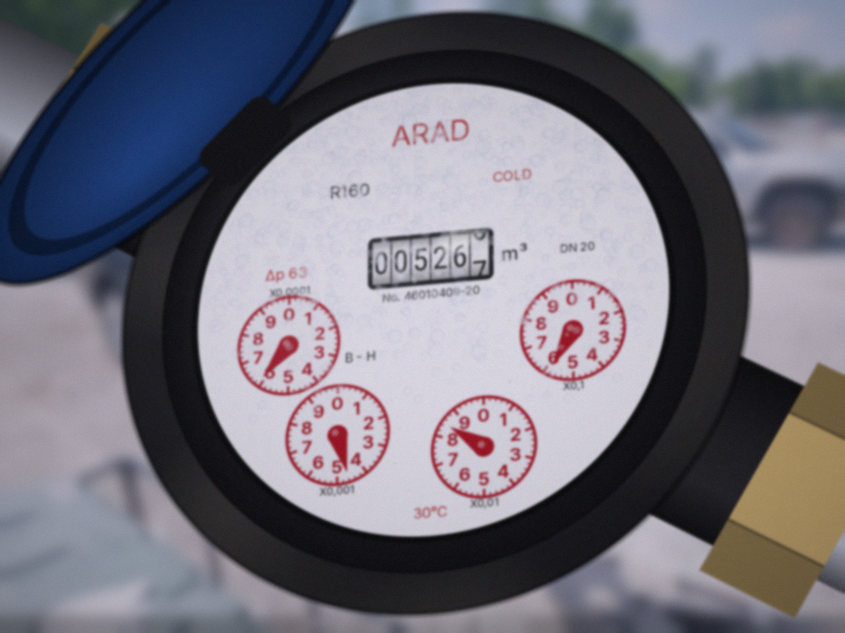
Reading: 5266.5846 m³
